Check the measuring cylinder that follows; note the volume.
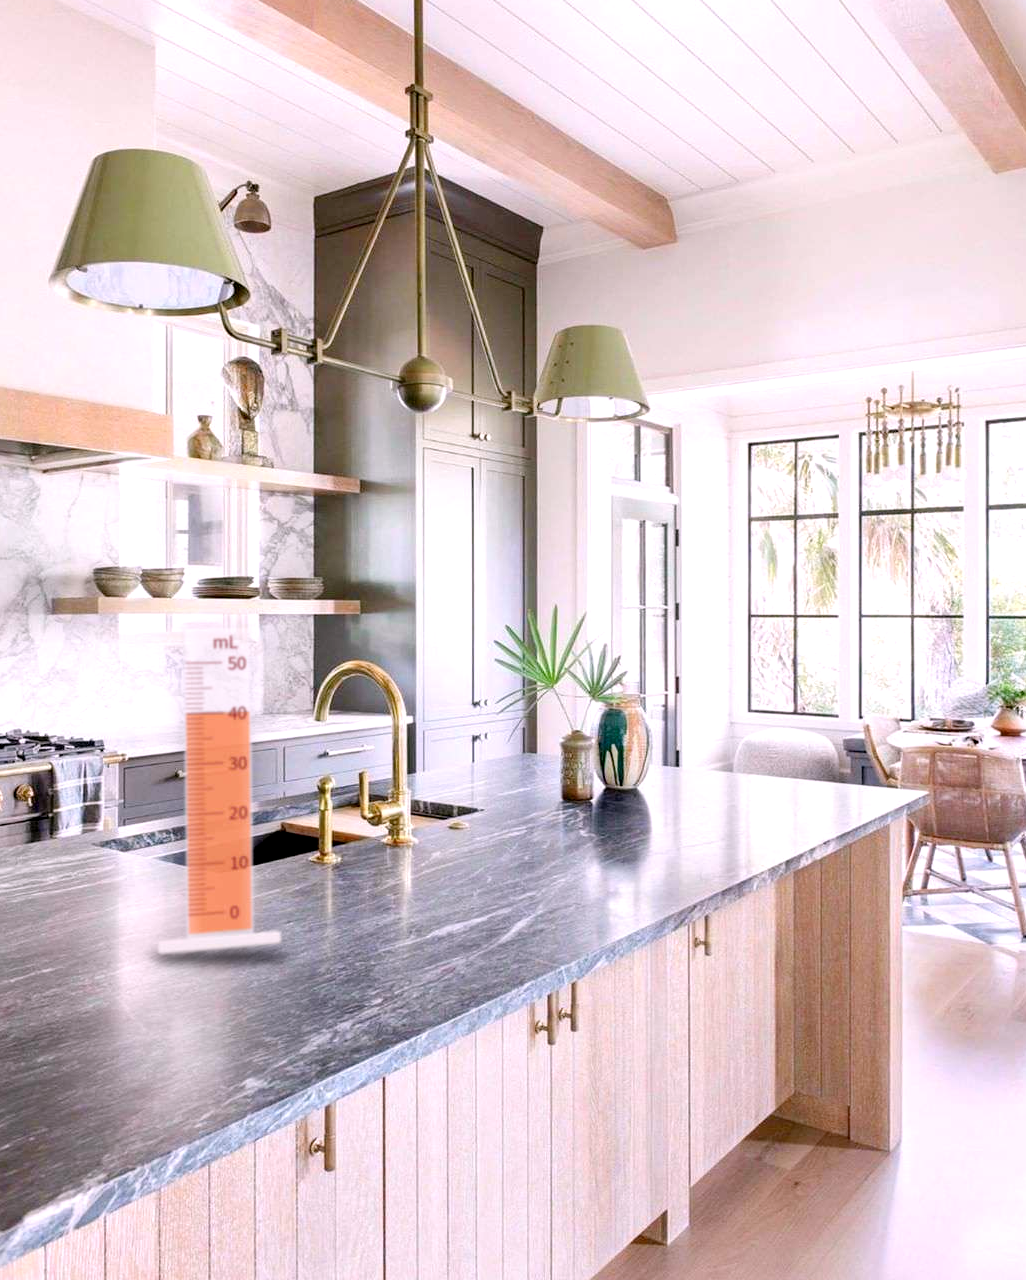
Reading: 40 mL
